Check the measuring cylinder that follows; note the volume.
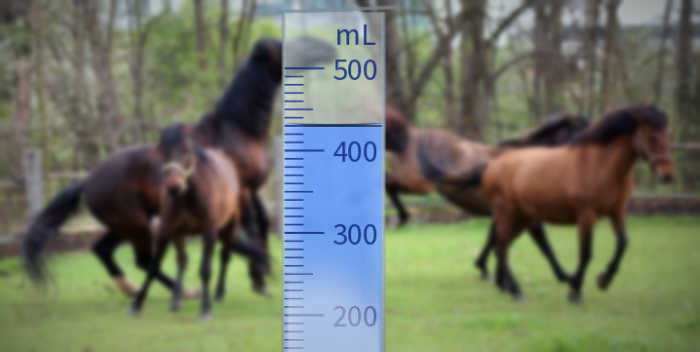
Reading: 430 mL
